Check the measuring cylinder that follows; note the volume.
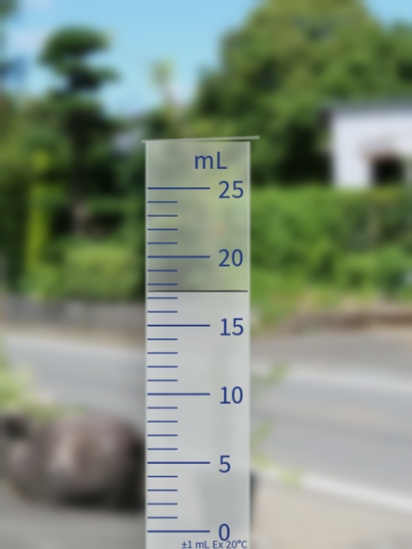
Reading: 17.5 mL
